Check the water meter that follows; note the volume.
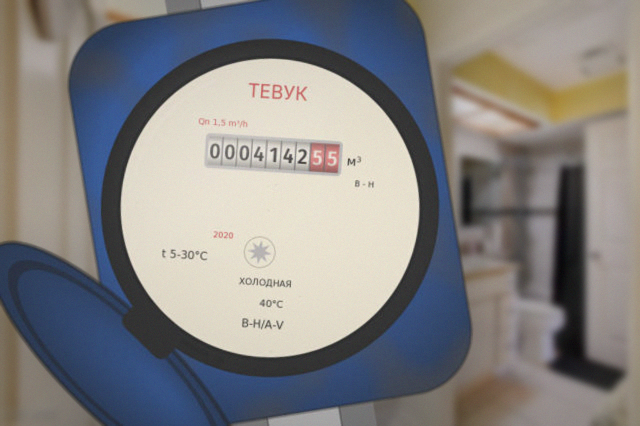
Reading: 4142.55 m³
